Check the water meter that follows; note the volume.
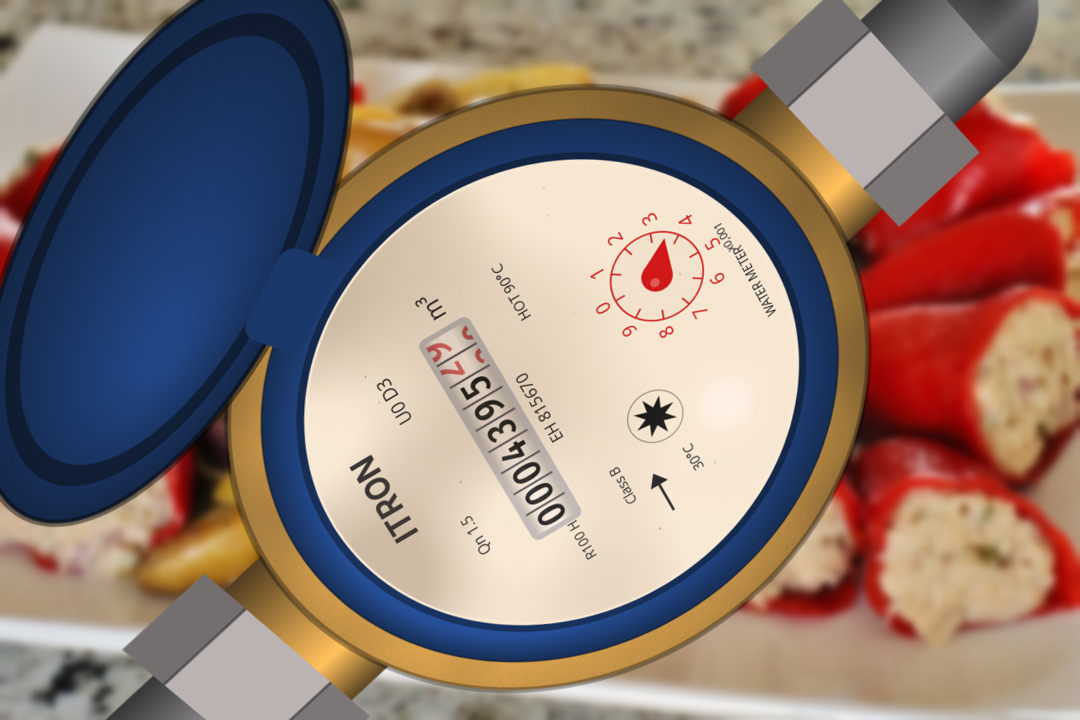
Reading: 4395.293 m³
